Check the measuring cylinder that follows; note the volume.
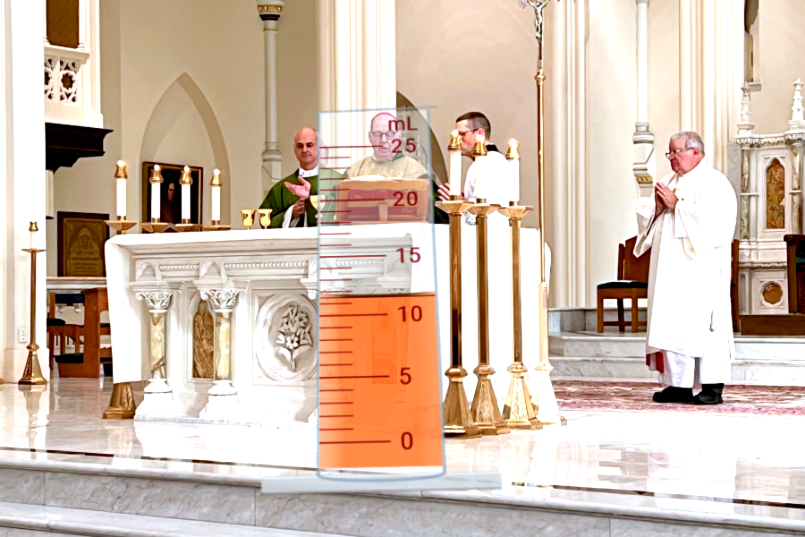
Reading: 11.5 mL
